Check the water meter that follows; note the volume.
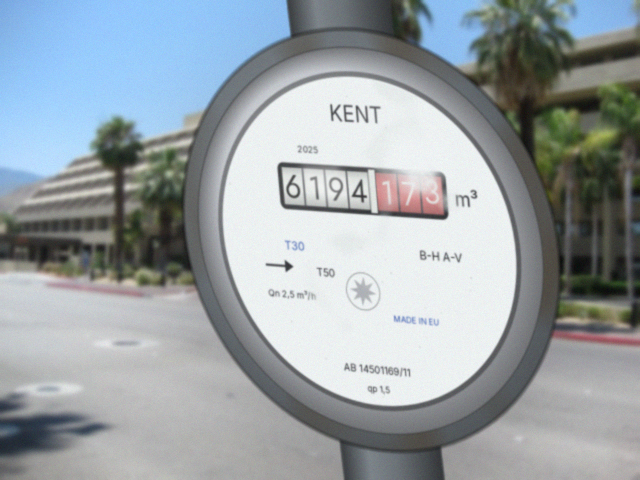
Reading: 6194.173 m³
